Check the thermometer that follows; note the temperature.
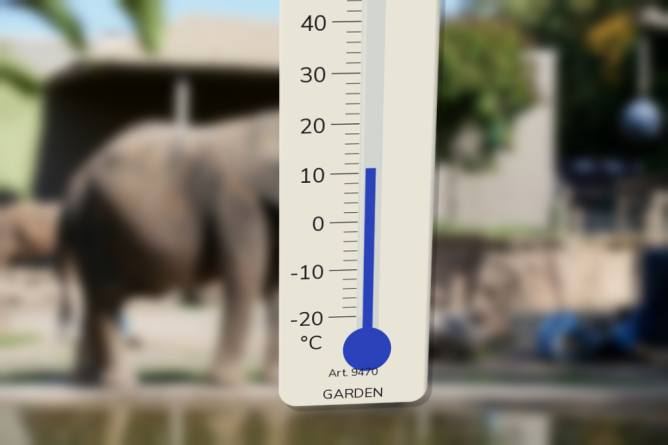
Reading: 11 °C
